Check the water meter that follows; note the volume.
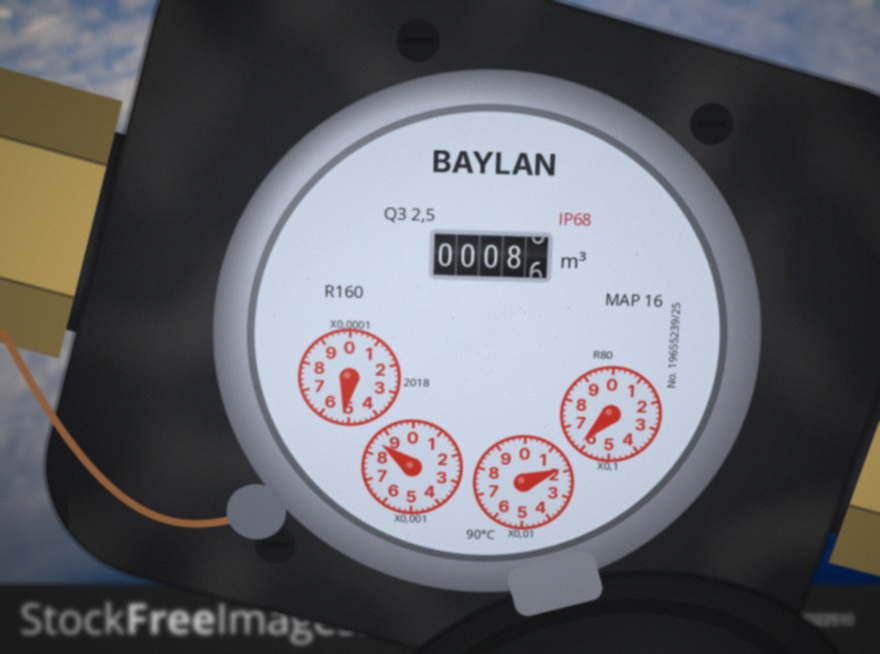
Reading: 85.6185 m³
